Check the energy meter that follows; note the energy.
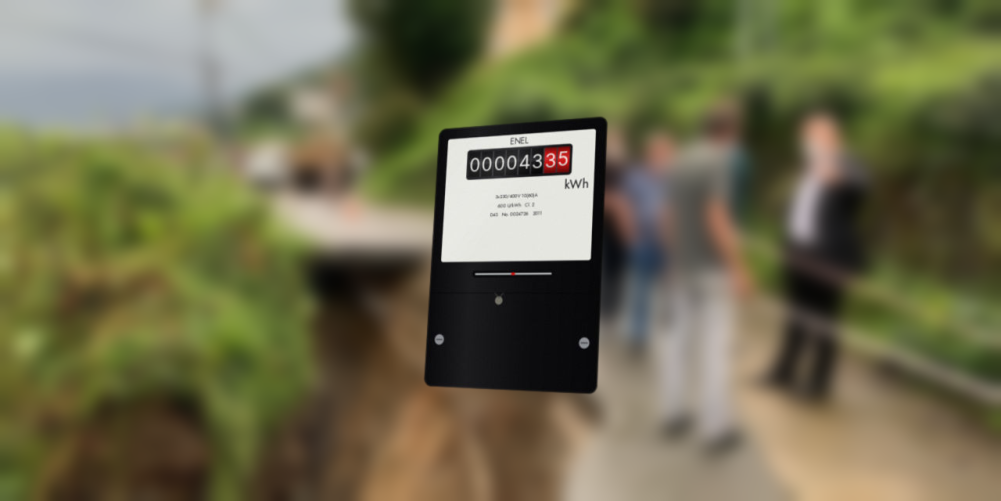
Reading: 43.35 kWh
